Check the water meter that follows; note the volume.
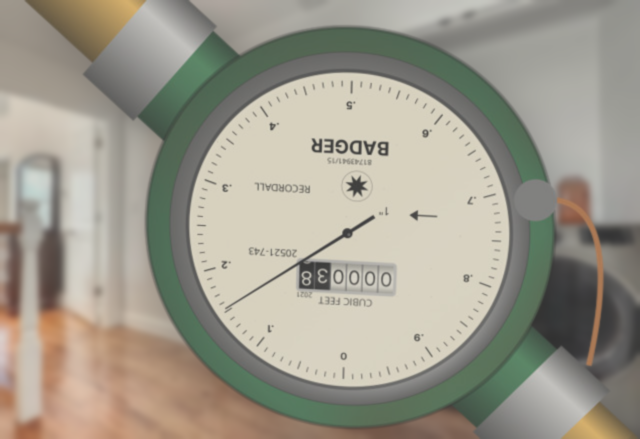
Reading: 38.15 ft³
